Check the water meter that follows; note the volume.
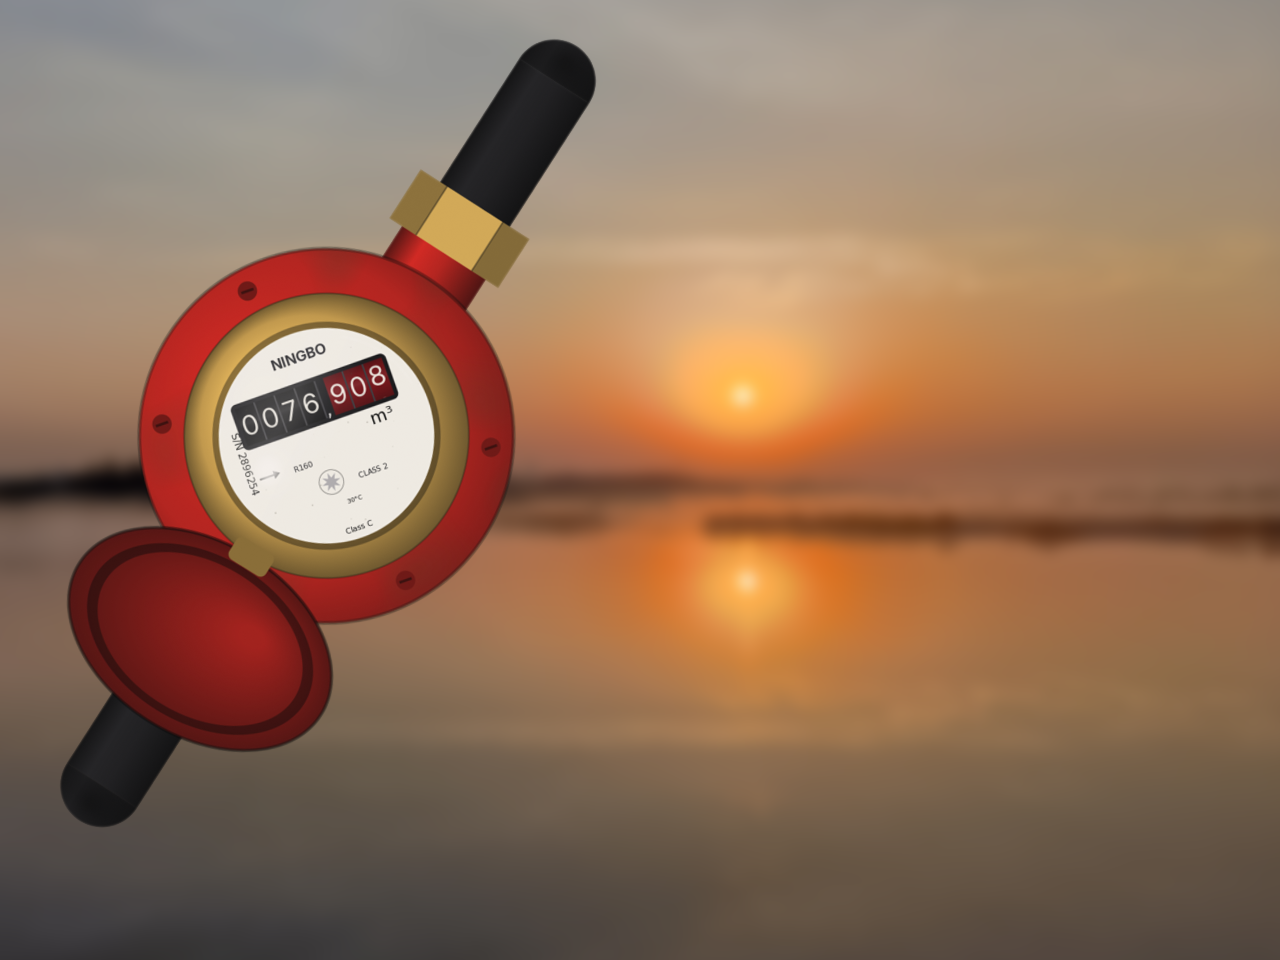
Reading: 76.908 m³
